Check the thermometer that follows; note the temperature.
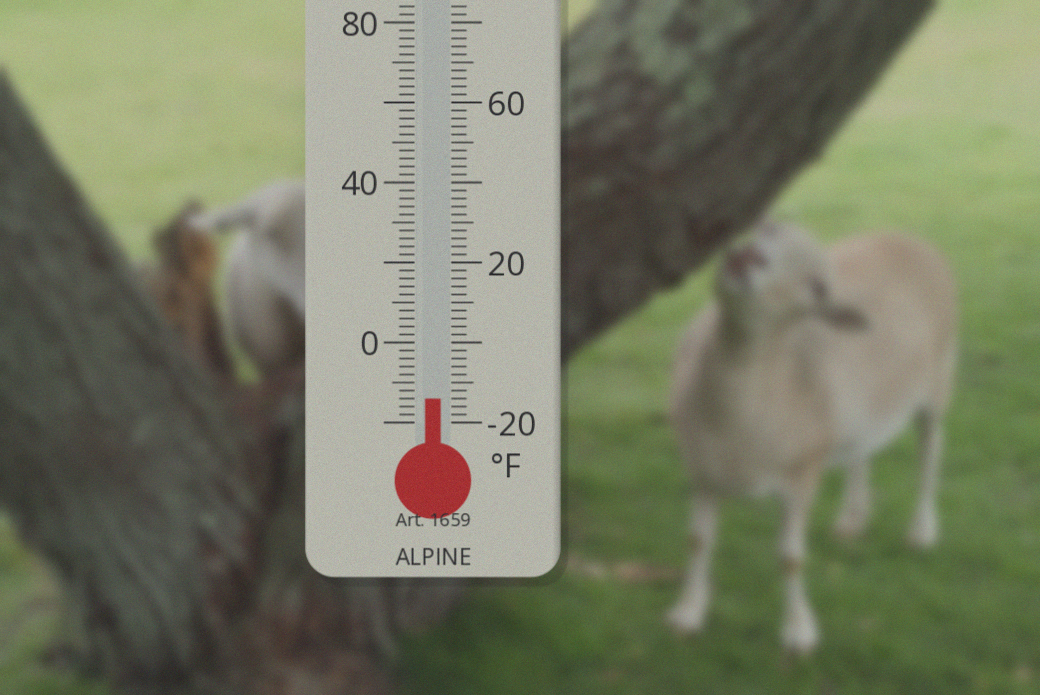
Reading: -14 °F
